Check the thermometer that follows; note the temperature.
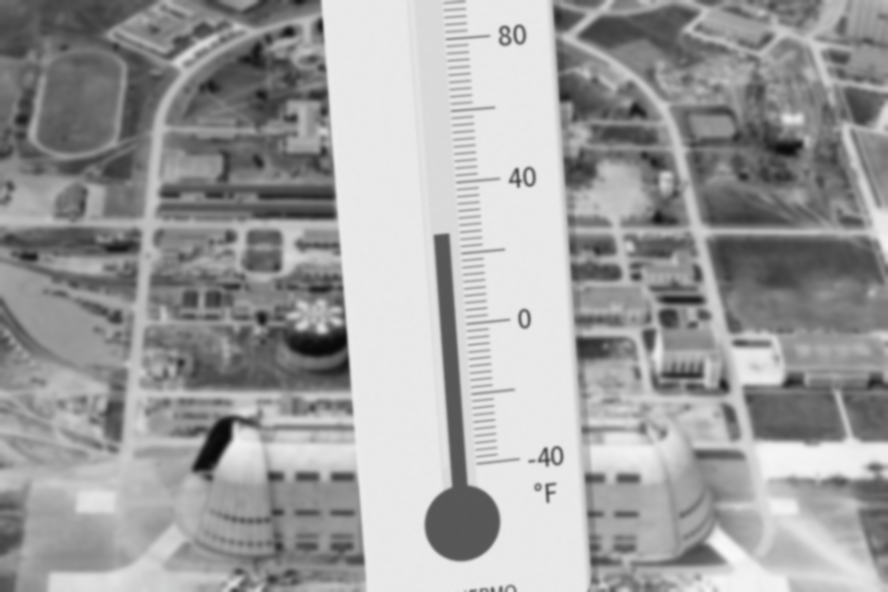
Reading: 26 °F
